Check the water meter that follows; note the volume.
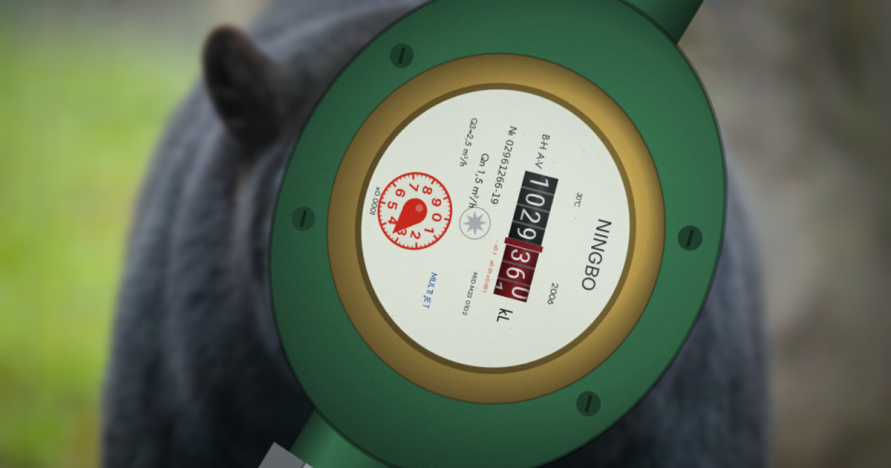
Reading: 1029.3603 kL
